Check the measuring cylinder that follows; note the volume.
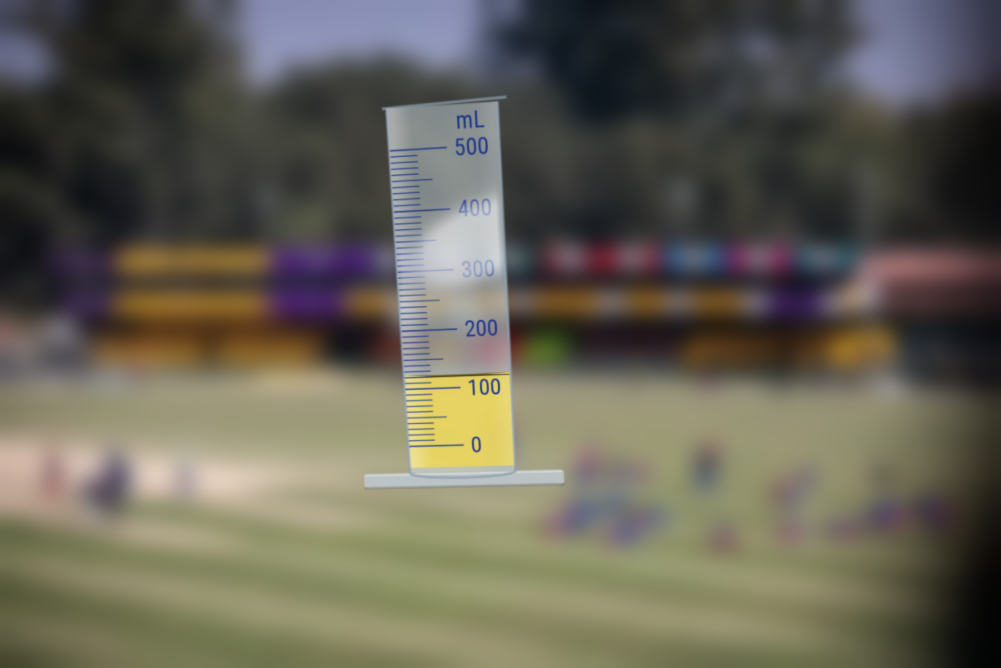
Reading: 120 mL
